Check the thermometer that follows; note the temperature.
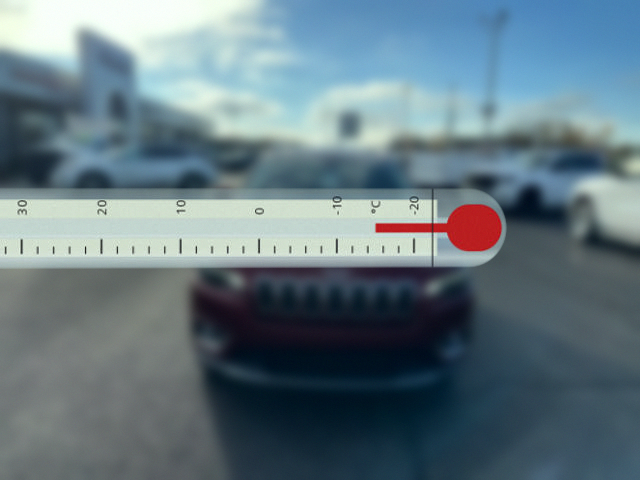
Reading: -15 °C
